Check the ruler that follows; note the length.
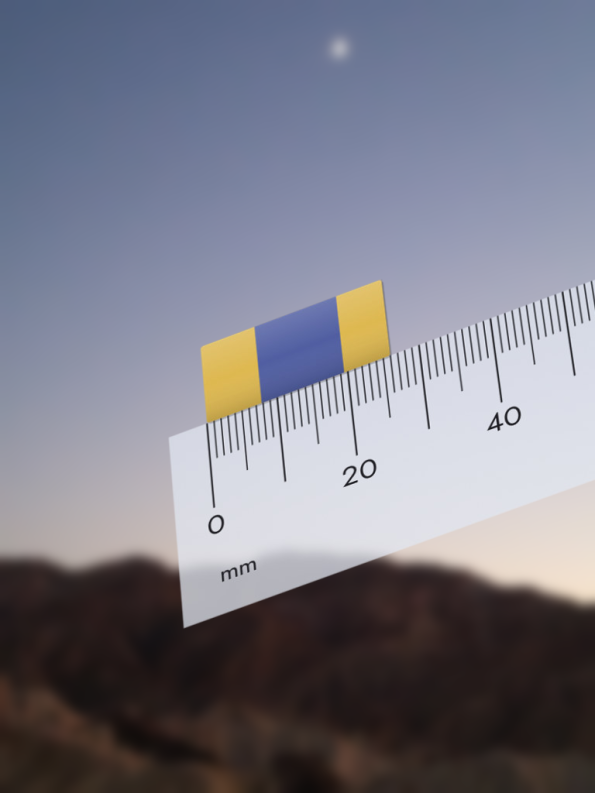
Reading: 26 mm
